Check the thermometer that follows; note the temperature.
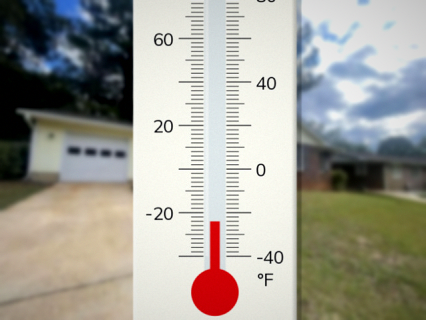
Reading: -24 °F
